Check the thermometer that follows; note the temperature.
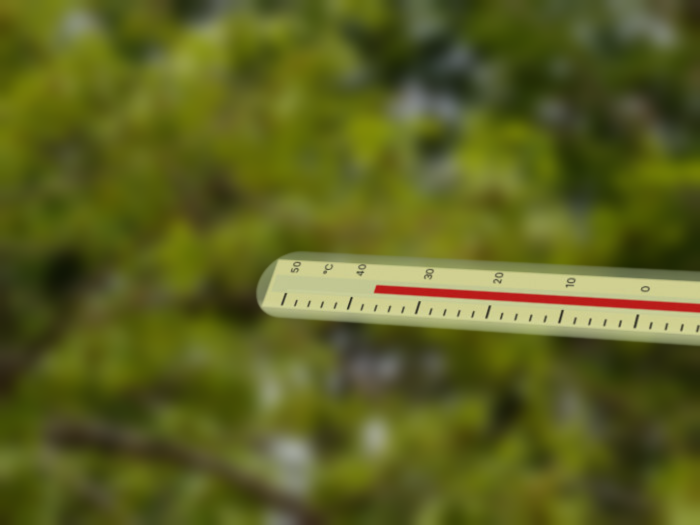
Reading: 37 °C
